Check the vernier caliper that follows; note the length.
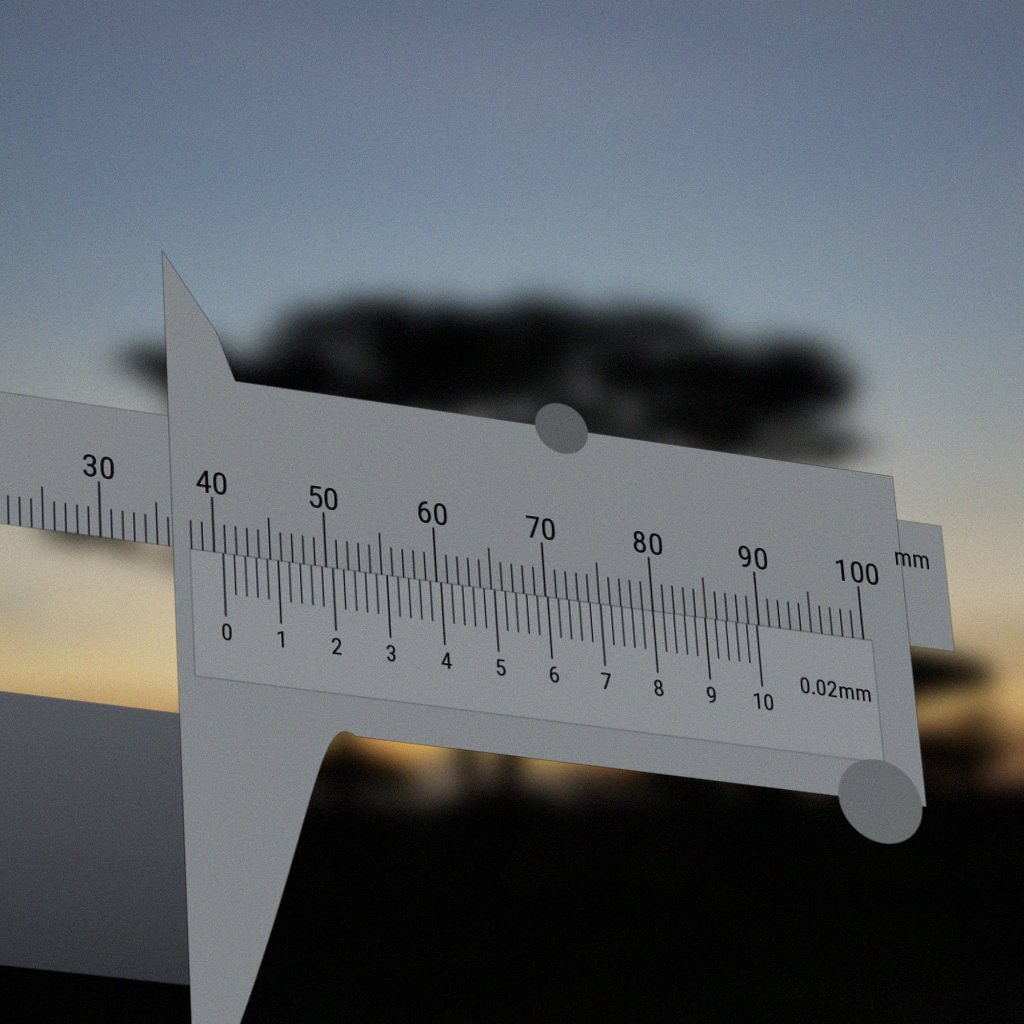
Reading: 40.8 mm
